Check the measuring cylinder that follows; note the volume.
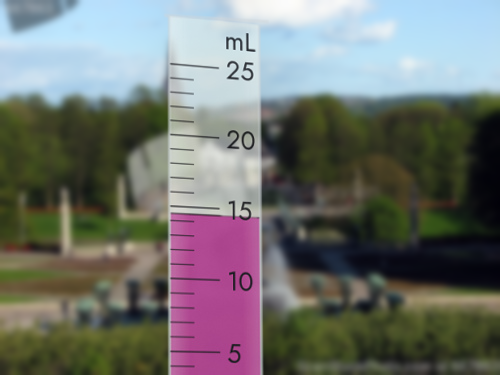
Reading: 14.5 mL
